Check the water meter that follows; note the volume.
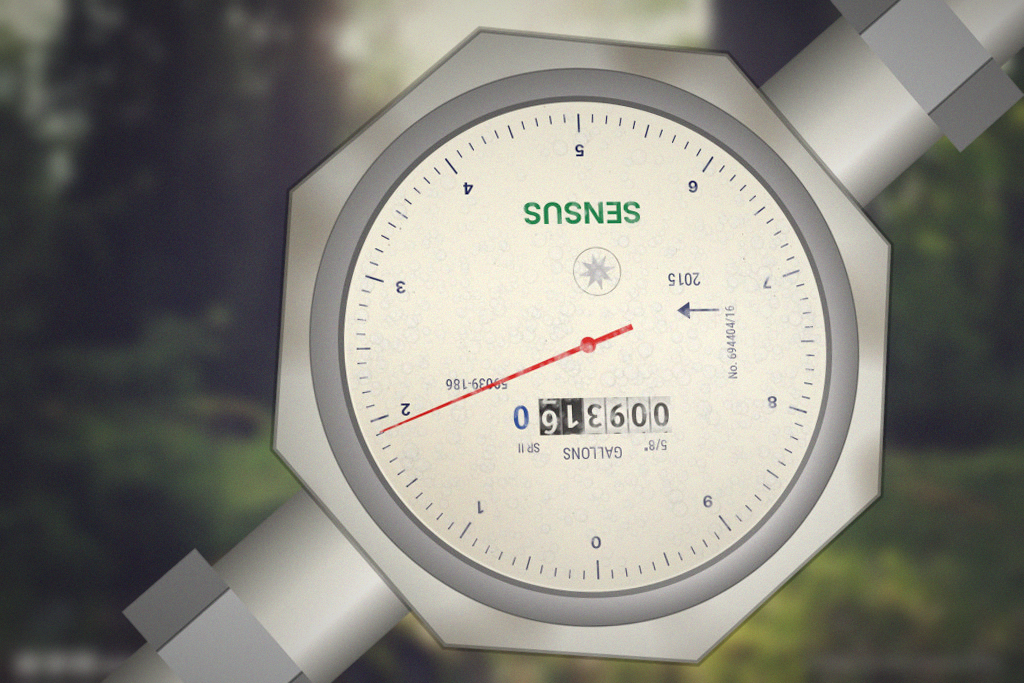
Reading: 93161.9 gal
